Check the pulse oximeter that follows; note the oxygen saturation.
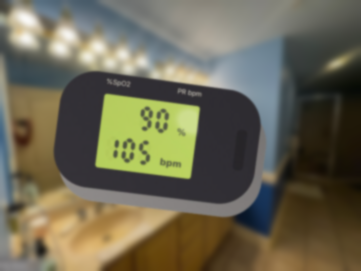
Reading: 90 %
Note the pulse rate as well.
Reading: 105 bpm
